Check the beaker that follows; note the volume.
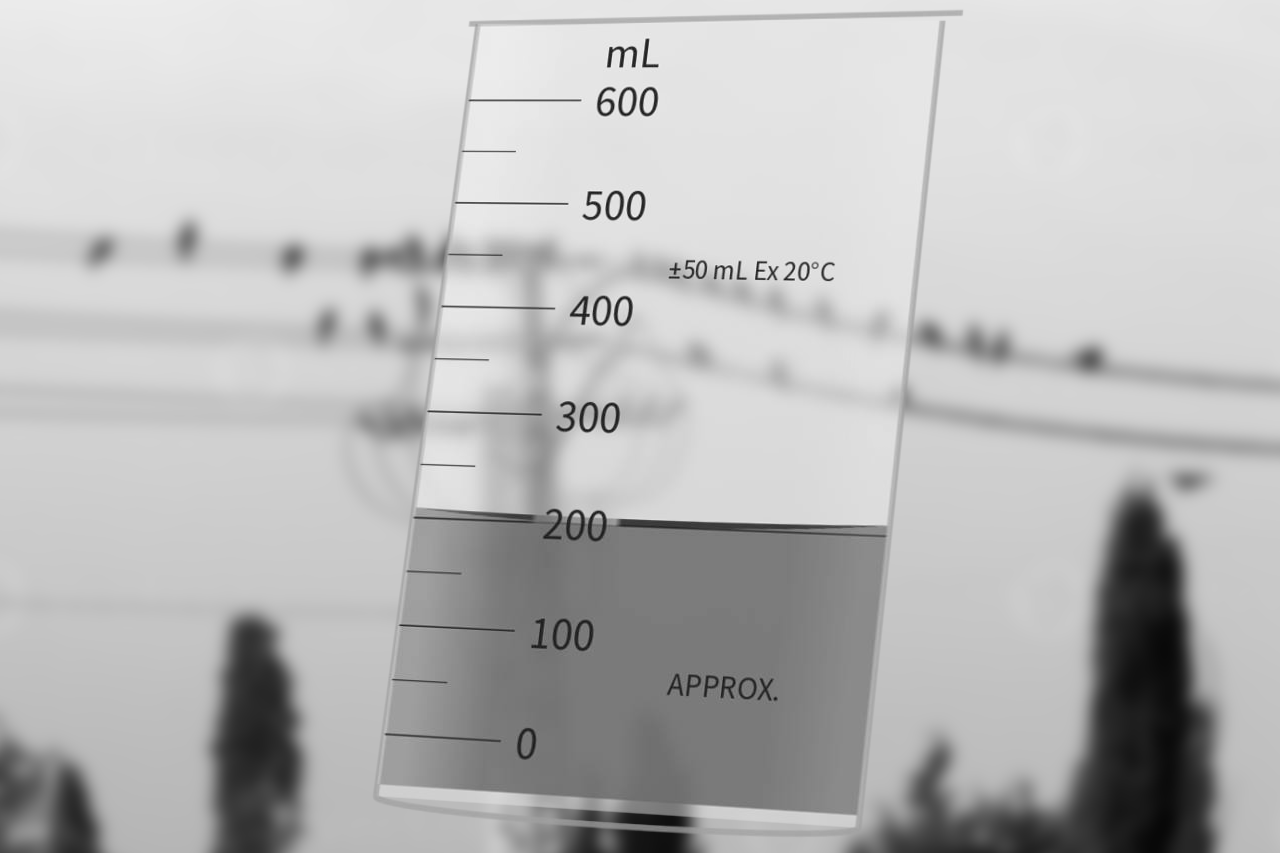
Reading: 200 mL
